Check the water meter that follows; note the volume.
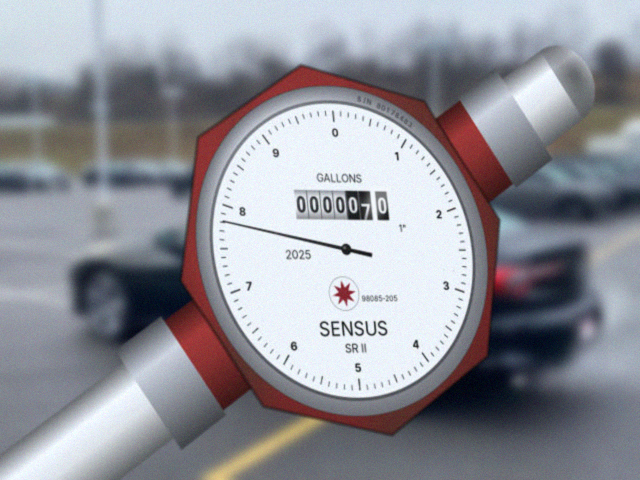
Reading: 67.8 gal
